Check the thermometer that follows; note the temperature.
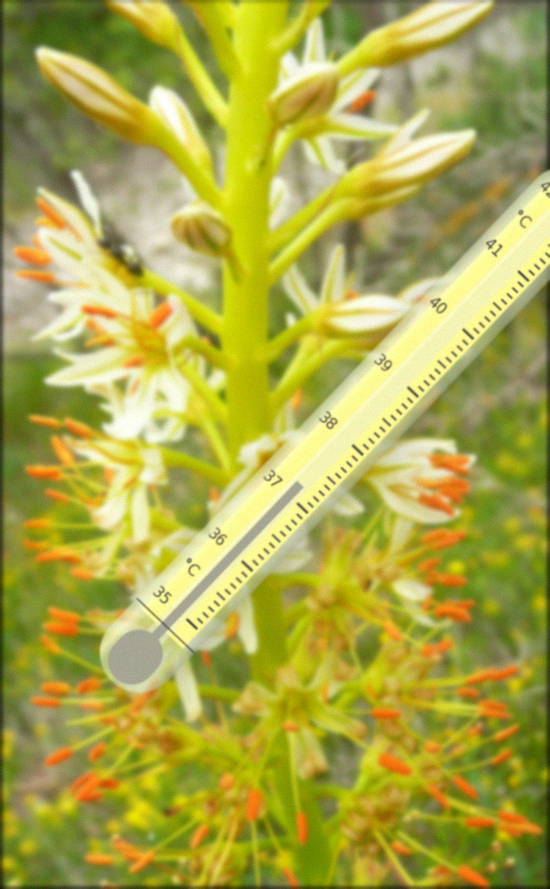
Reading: 37.2 °C
